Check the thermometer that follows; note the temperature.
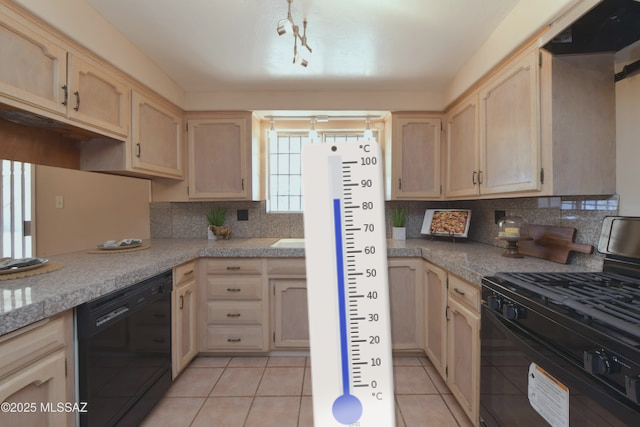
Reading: 84 °C
